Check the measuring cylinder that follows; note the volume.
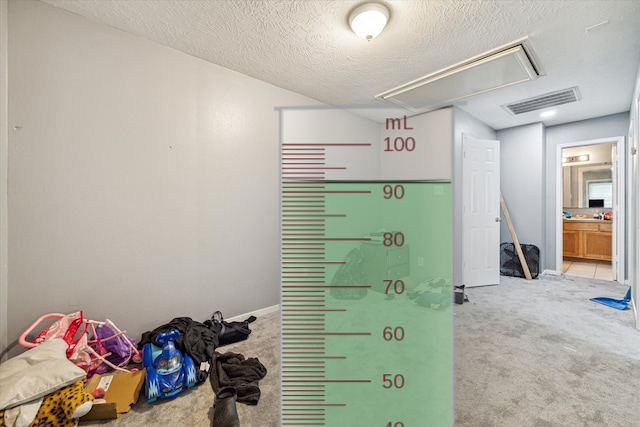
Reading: 92 mL
